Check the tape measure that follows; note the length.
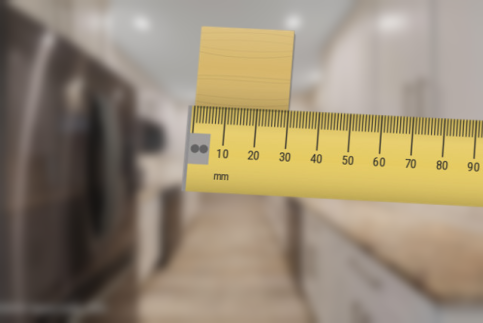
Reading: 30 mm
